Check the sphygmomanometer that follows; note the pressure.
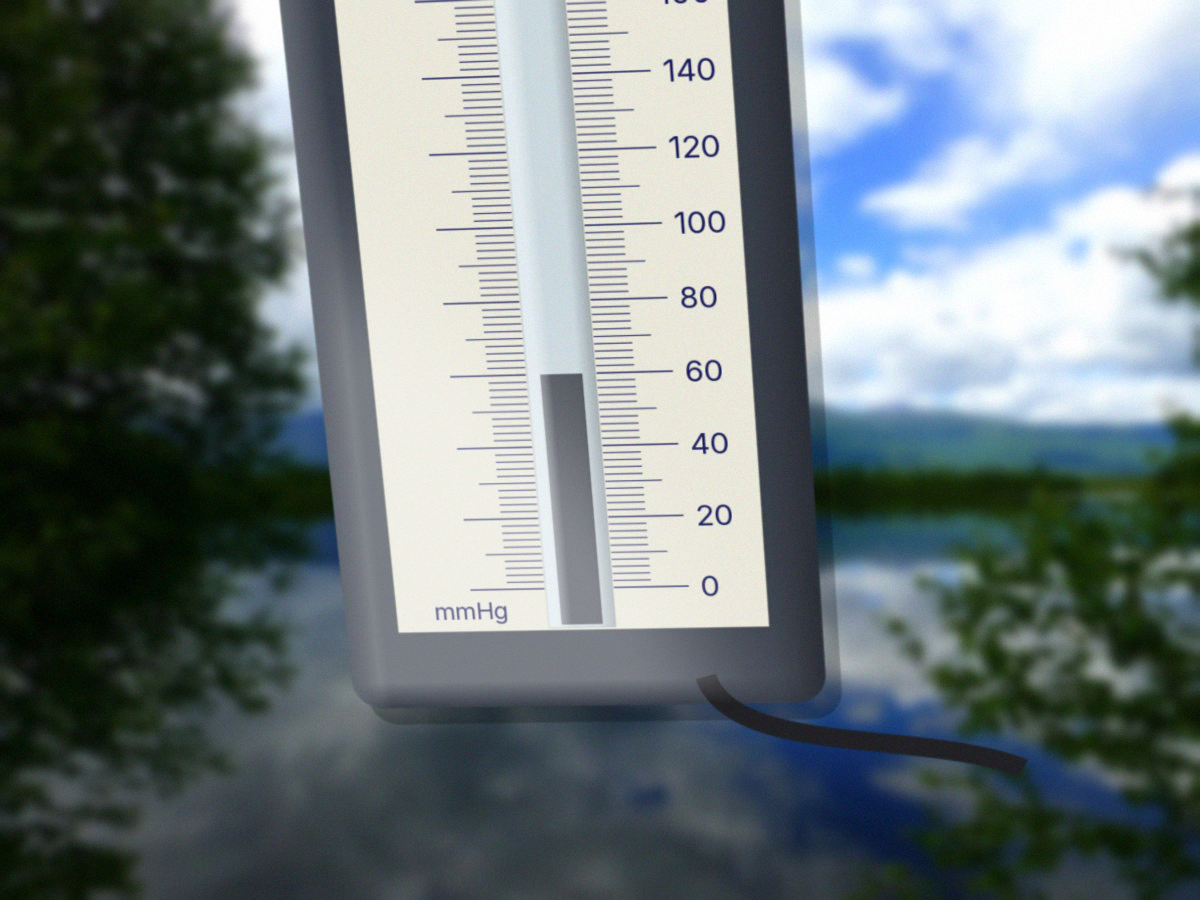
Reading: 60 mmHg
